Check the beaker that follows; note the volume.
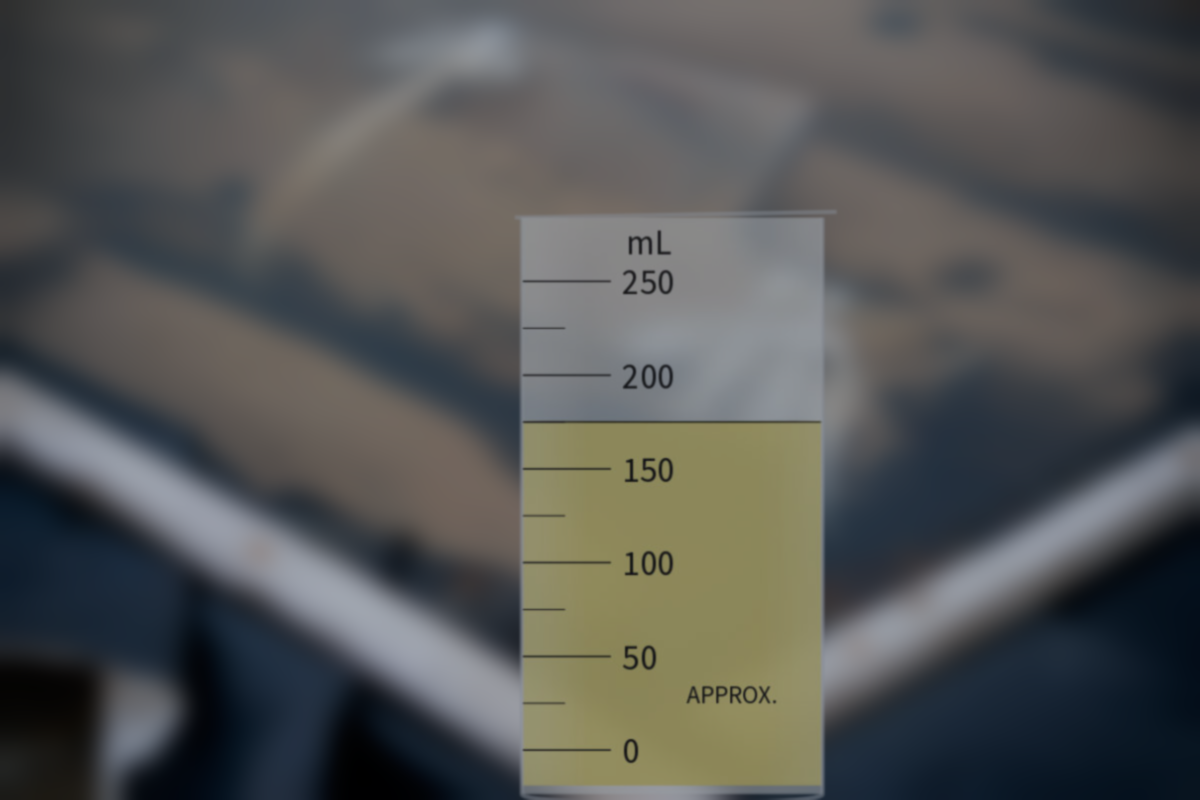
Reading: 175 mL
